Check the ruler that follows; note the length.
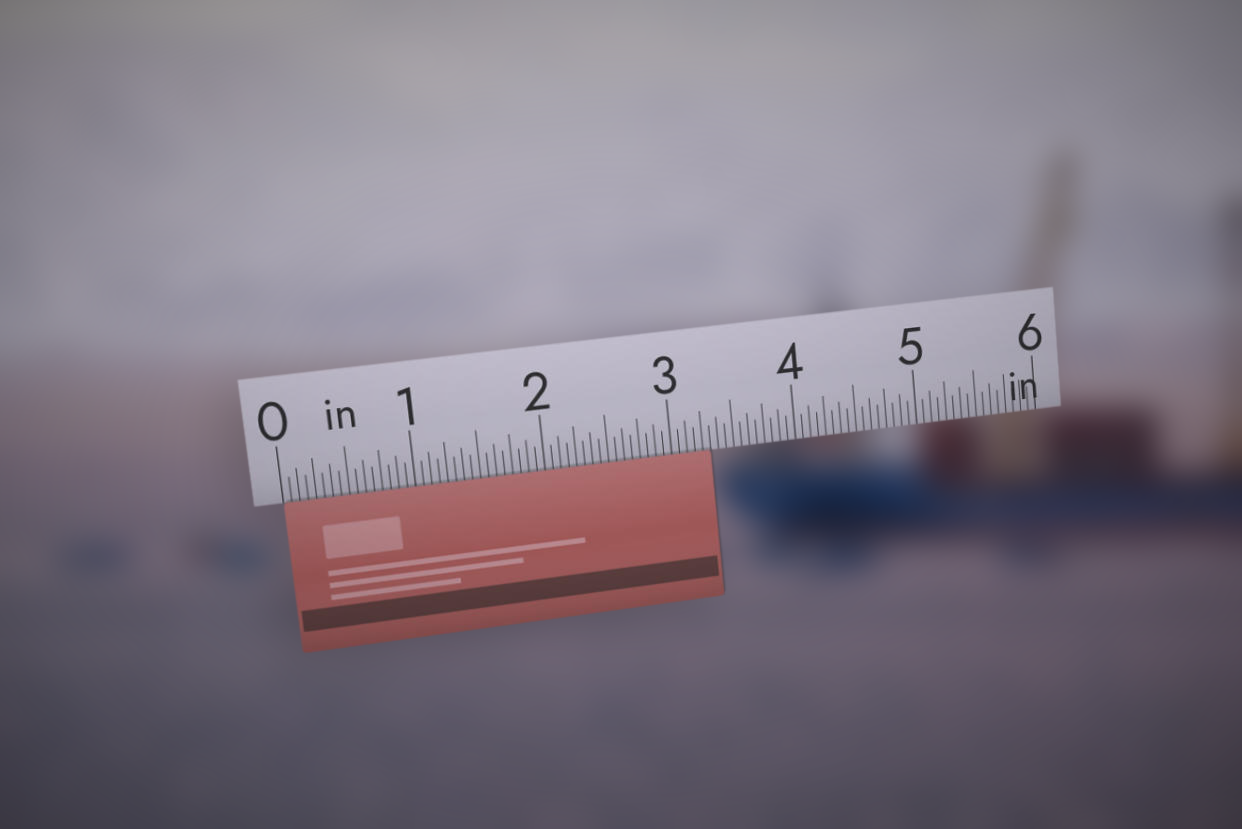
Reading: 3.3125 in
